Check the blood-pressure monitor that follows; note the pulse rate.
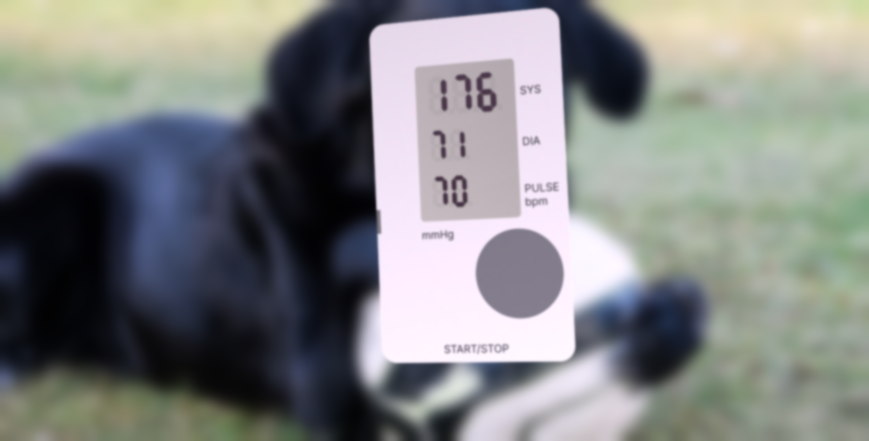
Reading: 70 bpm
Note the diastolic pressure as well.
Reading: 71 mmHg
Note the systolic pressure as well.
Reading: 176 mmHg
